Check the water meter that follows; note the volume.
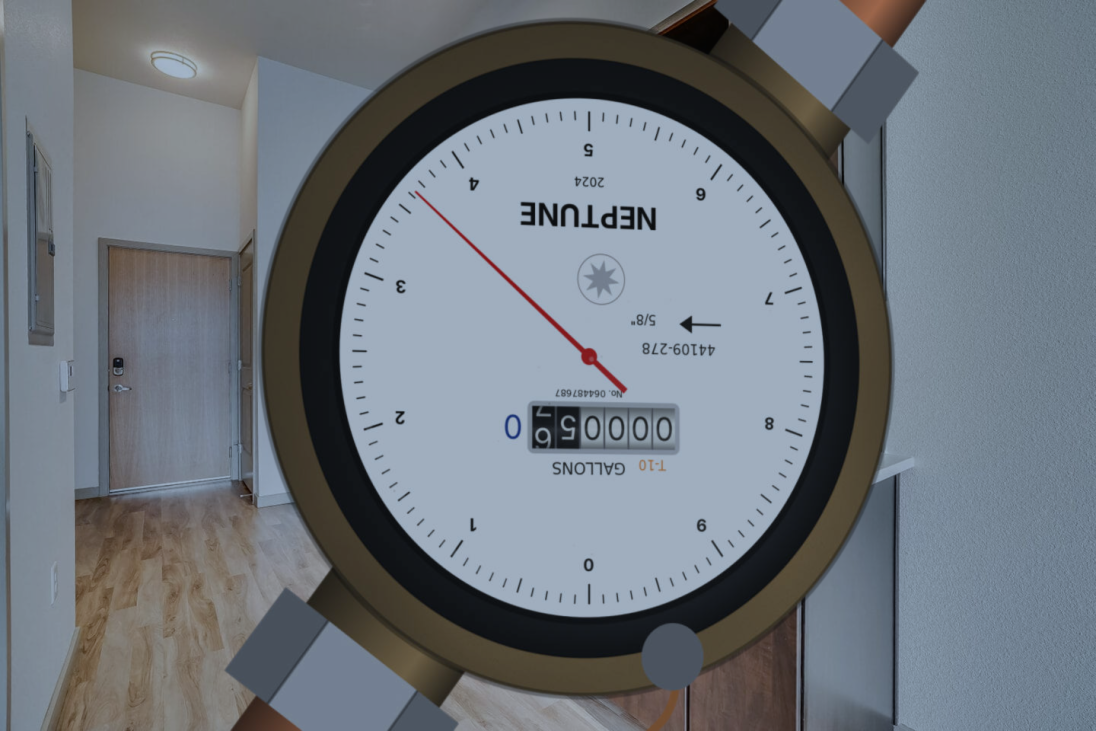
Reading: 563.6 gal
